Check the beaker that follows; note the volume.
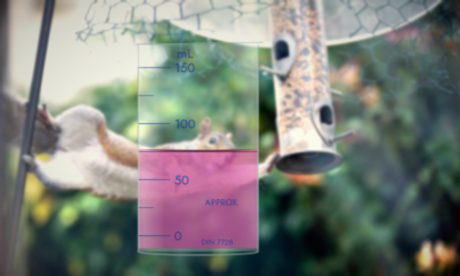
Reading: 75 mL
